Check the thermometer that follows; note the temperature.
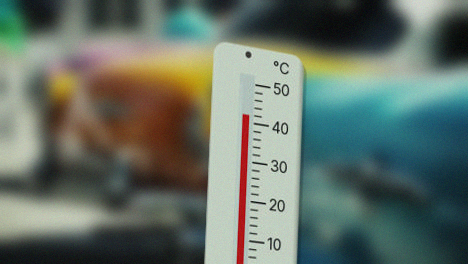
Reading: 42 °C
